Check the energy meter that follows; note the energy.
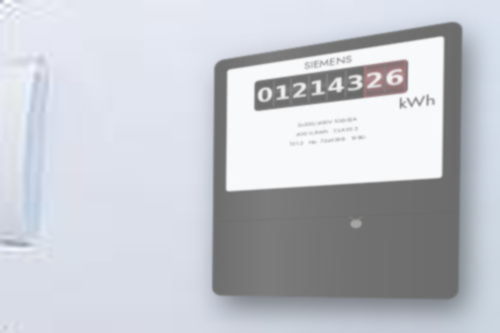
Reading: 12143.26 kWh
